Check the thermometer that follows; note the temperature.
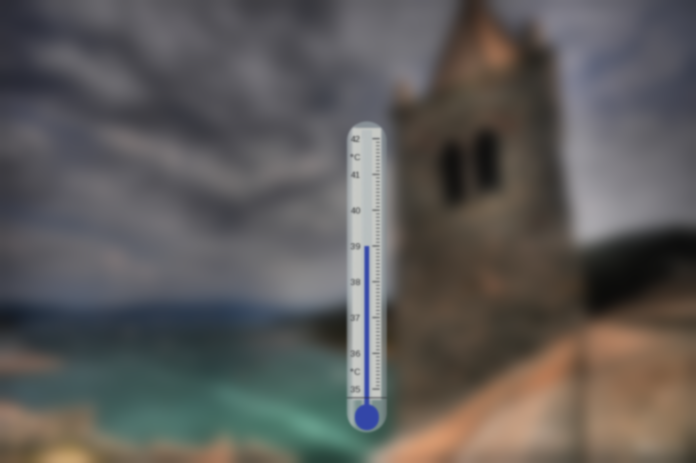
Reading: 39 °C
